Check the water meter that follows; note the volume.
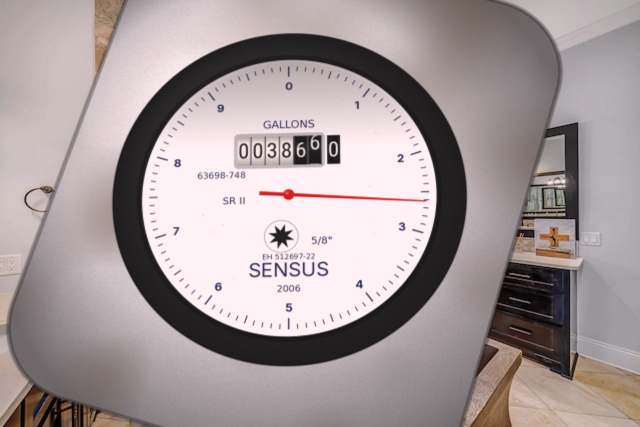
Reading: 38662.6 gal
